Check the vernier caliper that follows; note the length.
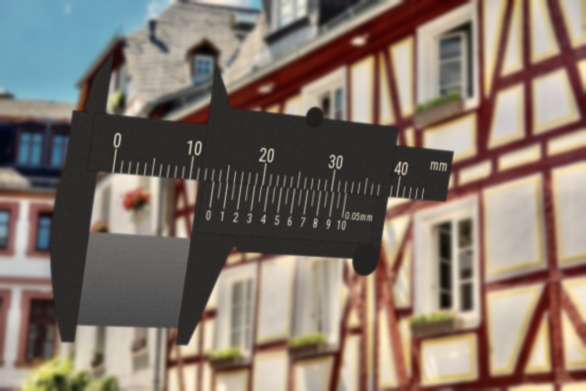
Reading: 13.2 mm
